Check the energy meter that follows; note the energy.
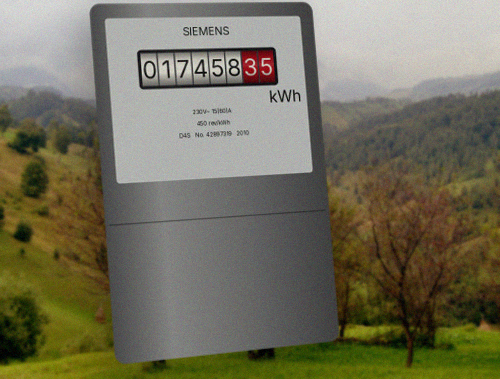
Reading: 17458.35 kWh
